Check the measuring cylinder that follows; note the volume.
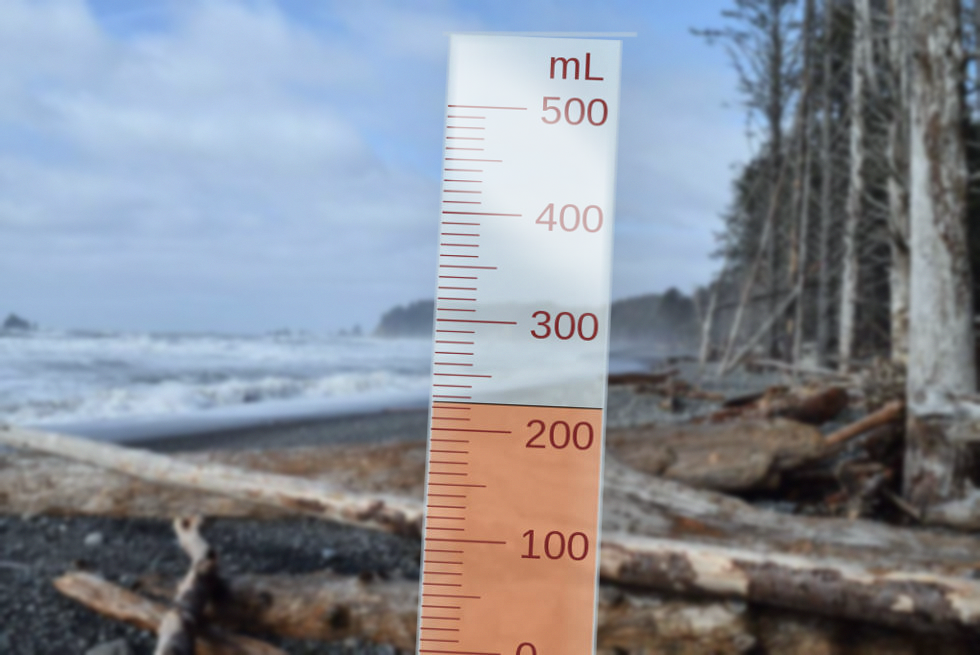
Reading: 225 mL
